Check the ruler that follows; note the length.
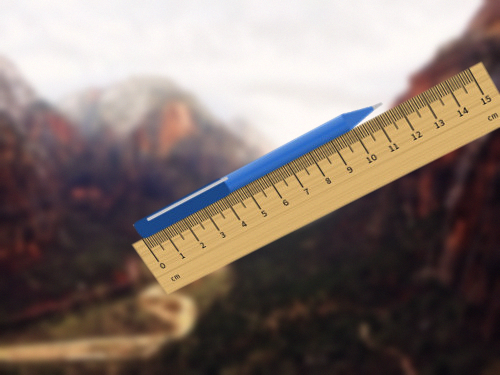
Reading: 11.5 cm
